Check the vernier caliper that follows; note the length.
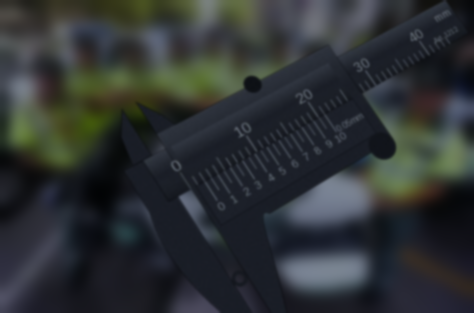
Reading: 2.0 mm
